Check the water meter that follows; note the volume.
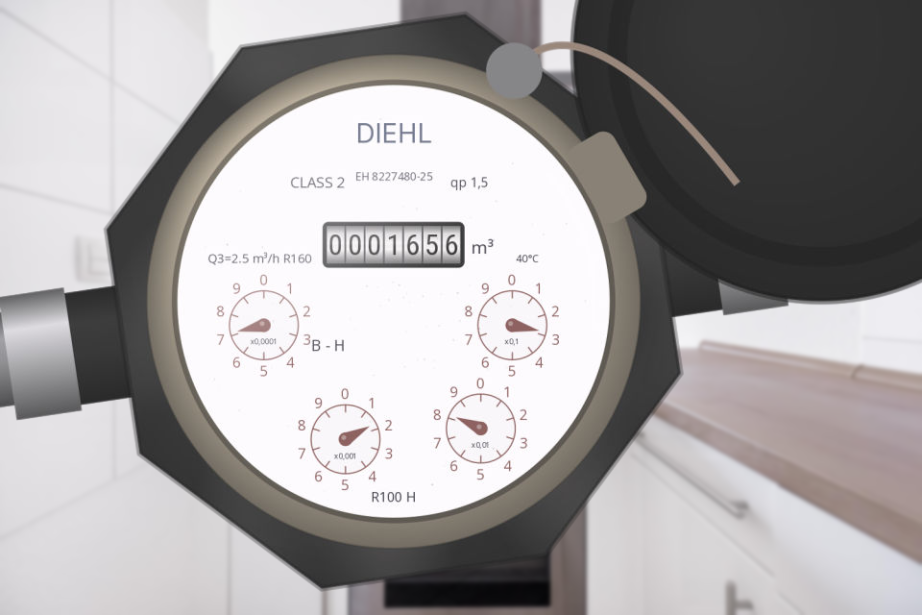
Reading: 1656.2817 m³
